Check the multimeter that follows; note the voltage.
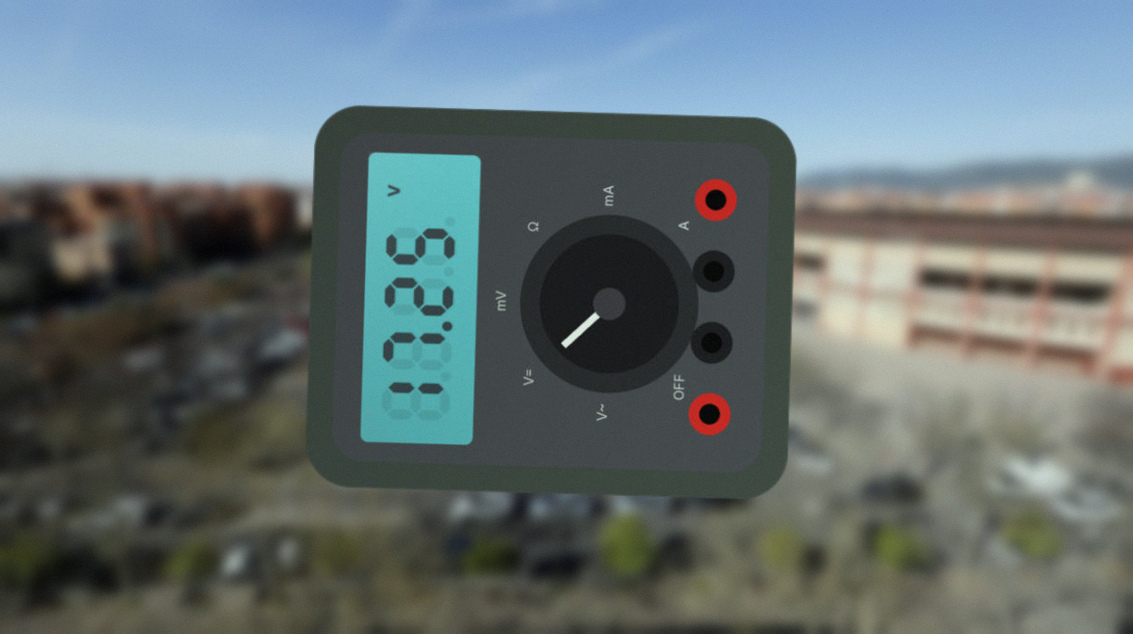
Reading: 17.25 V
